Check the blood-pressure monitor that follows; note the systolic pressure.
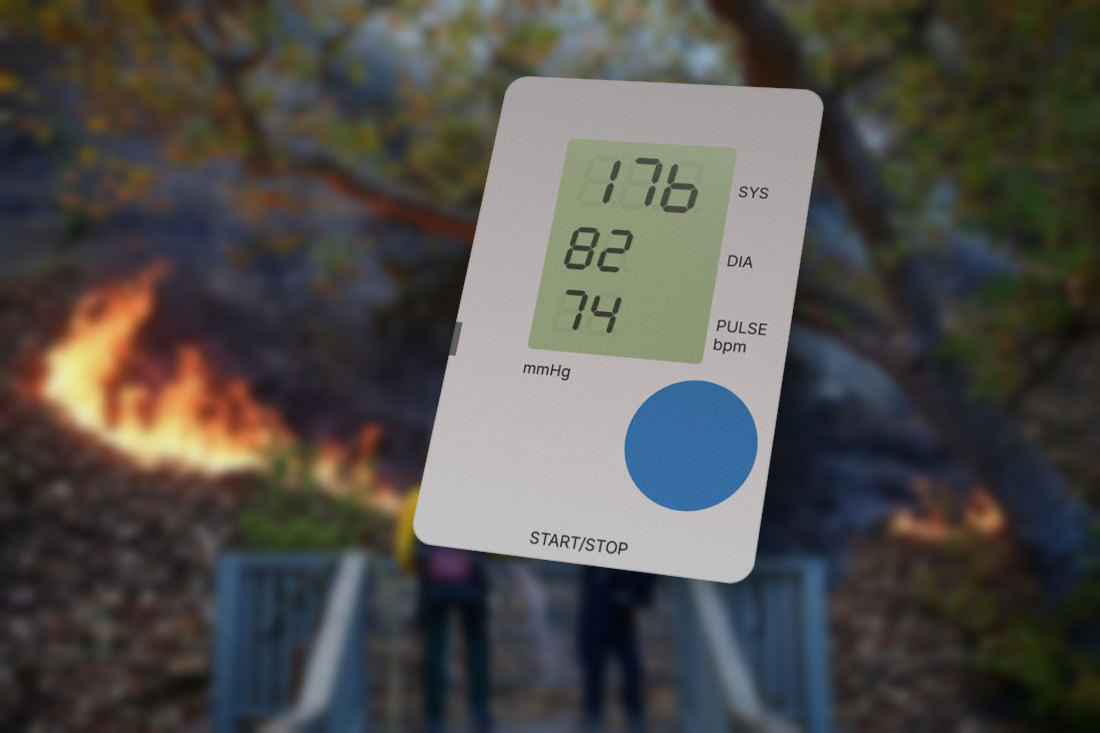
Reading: 176 mmHg
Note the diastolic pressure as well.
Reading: 82 mmHg
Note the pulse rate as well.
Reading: 74 bpm
